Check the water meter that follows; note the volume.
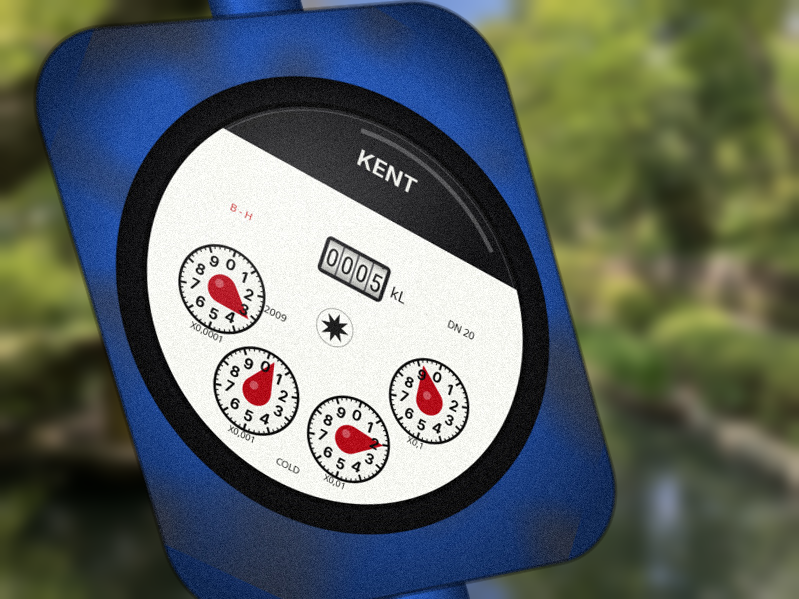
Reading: 4.9203 kL
